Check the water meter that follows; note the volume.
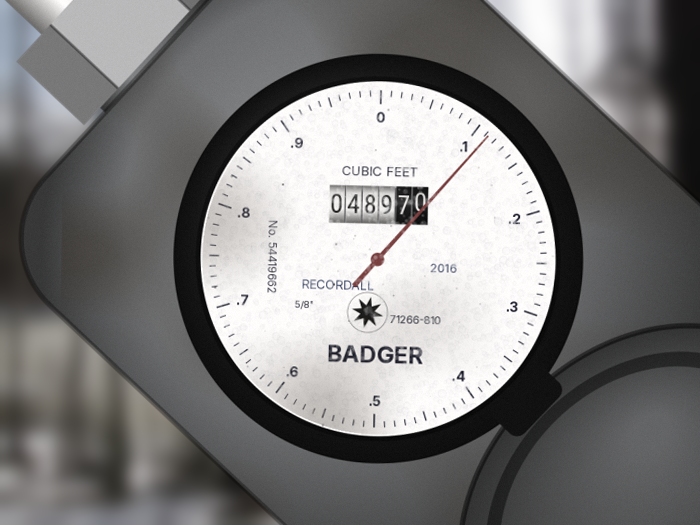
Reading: 48970.11 ft³
